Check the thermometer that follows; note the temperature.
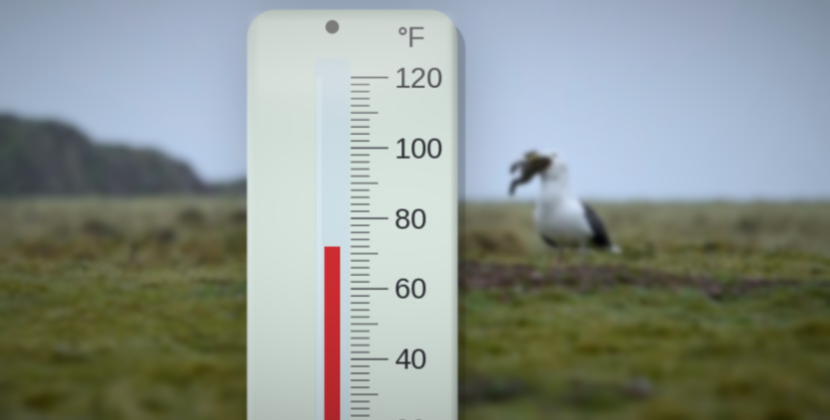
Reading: 72 °F
